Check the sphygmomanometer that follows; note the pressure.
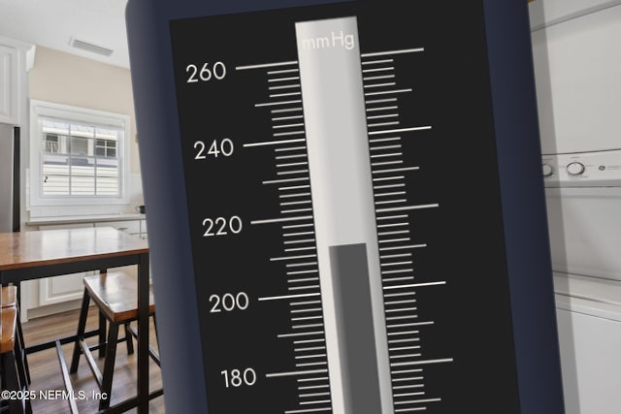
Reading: 212 mmHg
